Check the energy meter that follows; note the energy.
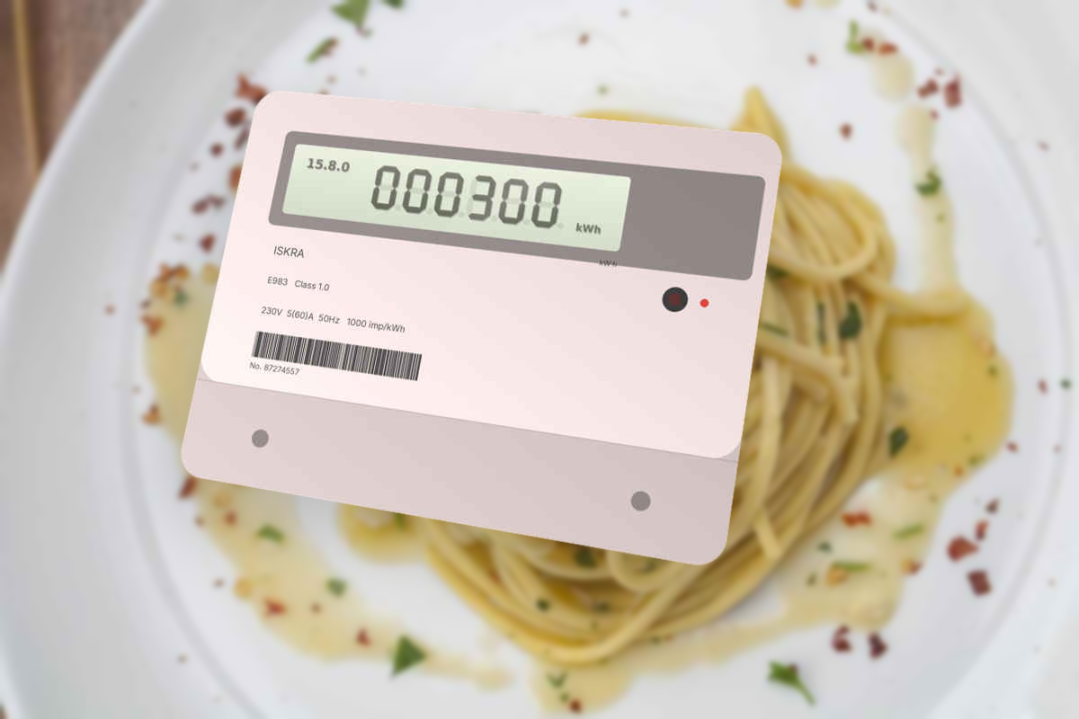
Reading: 300 kWh
